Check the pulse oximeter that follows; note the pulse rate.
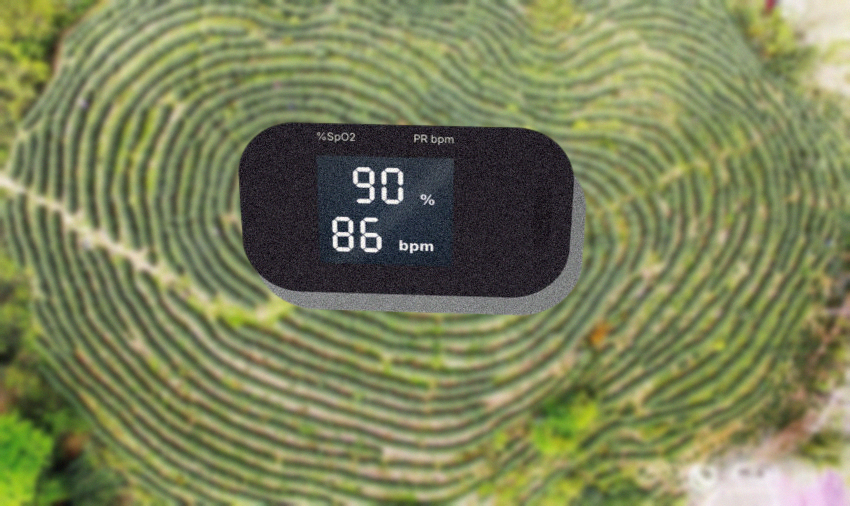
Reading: 86 bpm
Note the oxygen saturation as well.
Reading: 90 %
